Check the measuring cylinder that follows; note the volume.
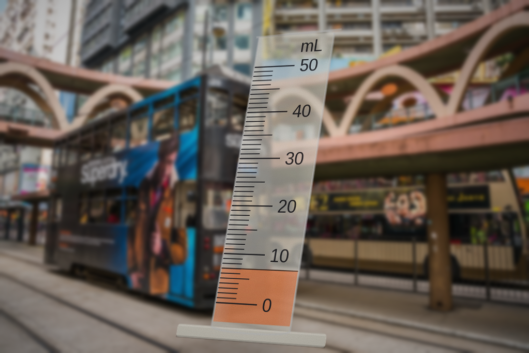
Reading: 7 mL
